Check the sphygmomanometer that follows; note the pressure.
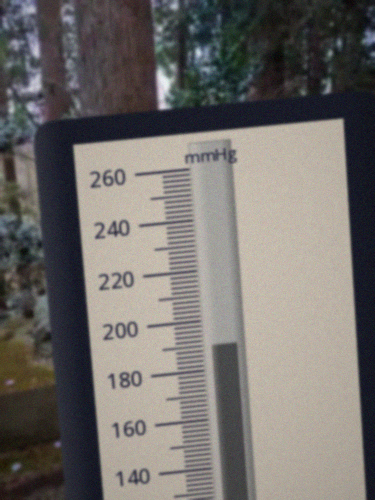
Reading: 190 mmHg
